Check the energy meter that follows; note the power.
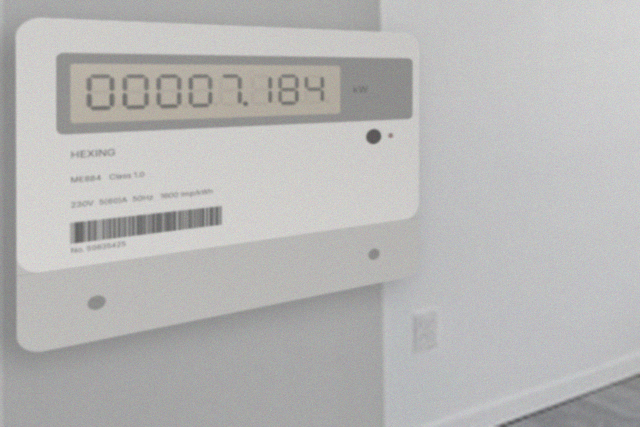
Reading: 7.184 kW
